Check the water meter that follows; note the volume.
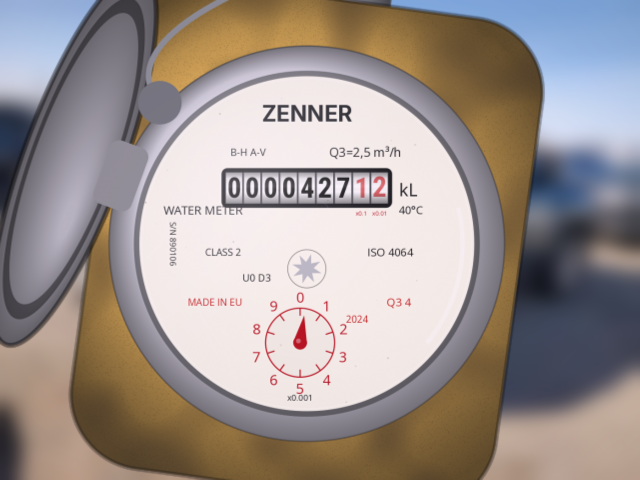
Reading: 427.120 kL
